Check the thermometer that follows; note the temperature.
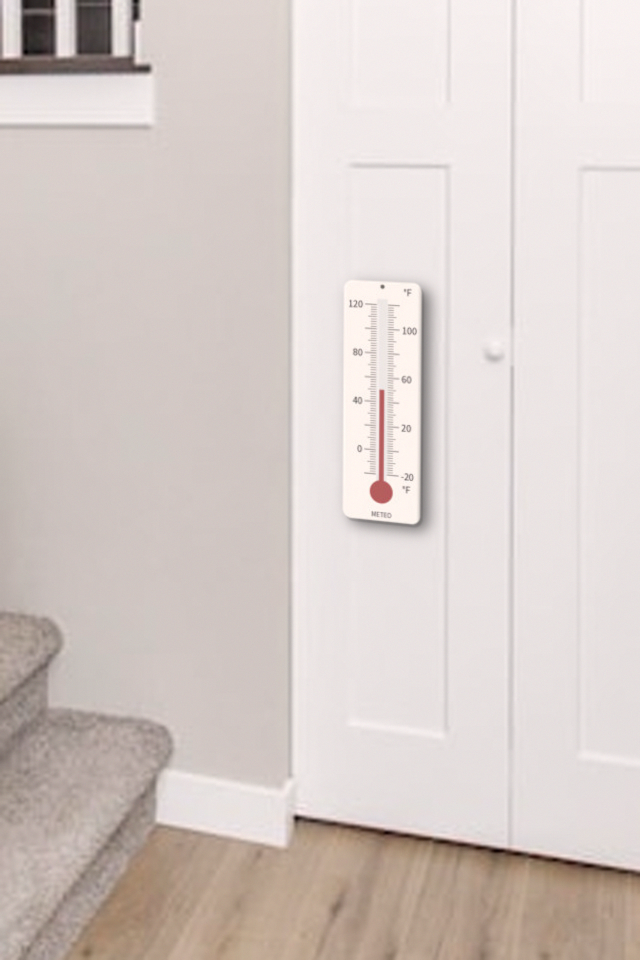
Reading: 50 °F
